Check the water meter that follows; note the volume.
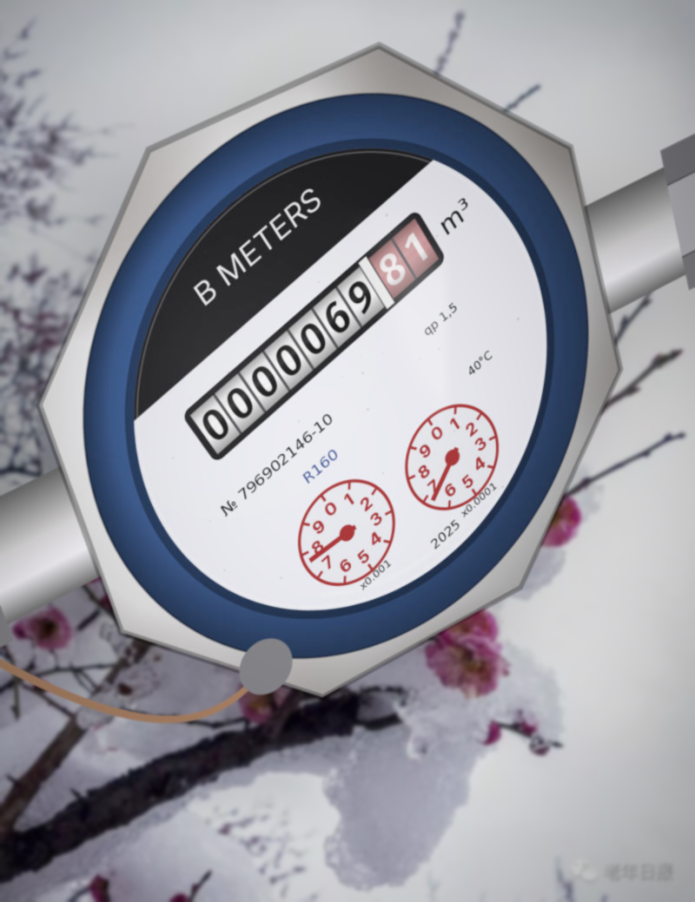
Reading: 69.8176 m³
